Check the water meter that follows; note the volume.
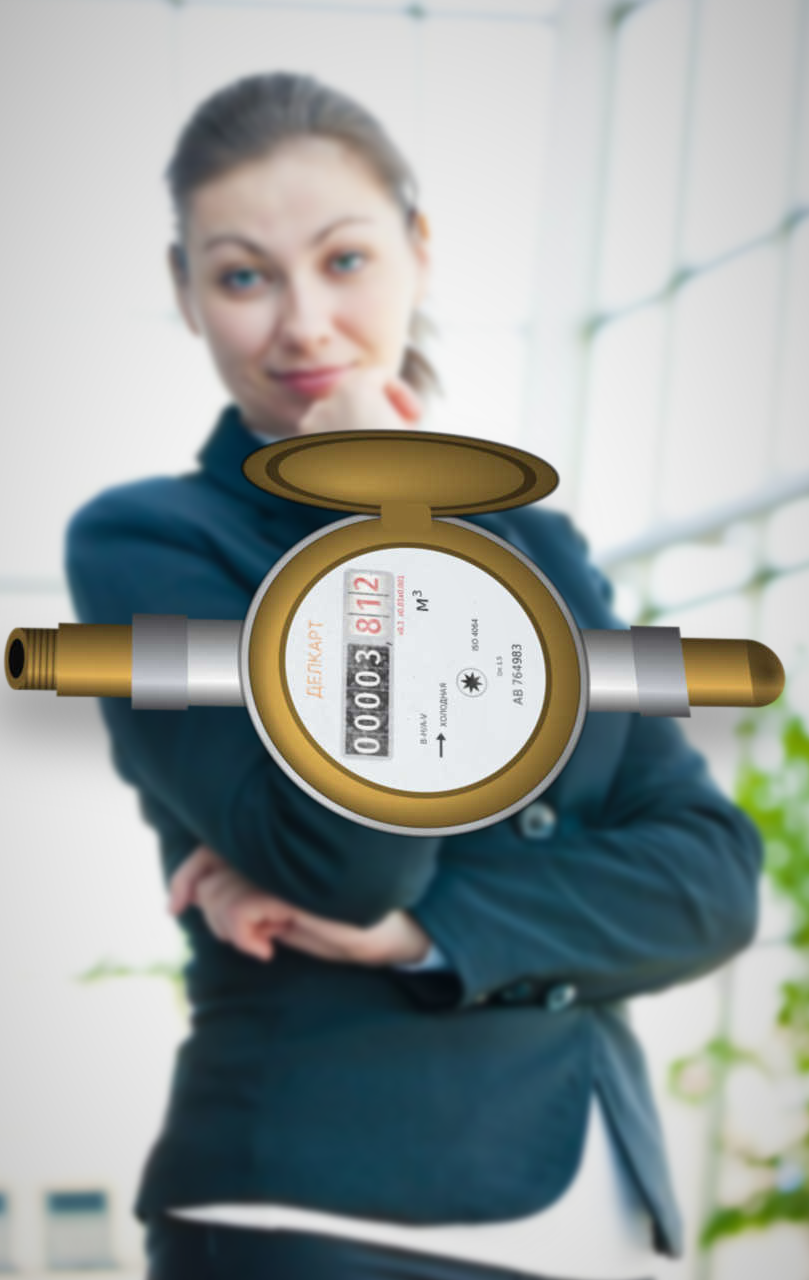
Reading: 3.812 m³
